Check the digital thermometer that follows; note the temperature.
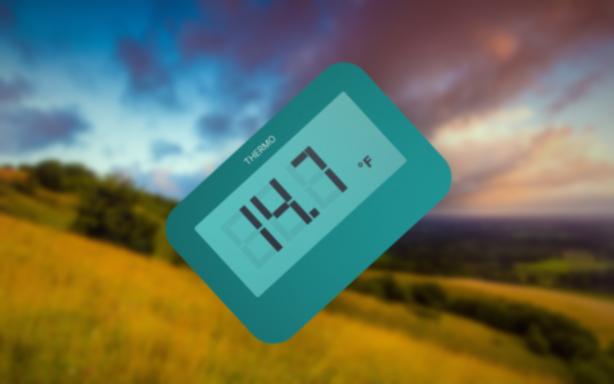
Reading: 14.7 °F
